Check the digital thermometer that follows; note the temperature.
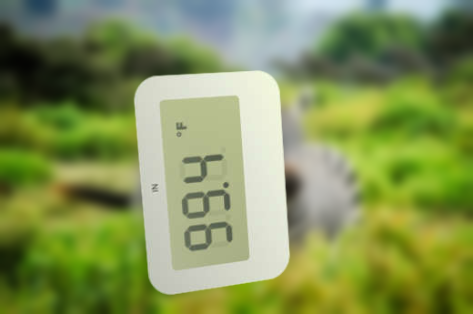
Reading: 99.4 °F
